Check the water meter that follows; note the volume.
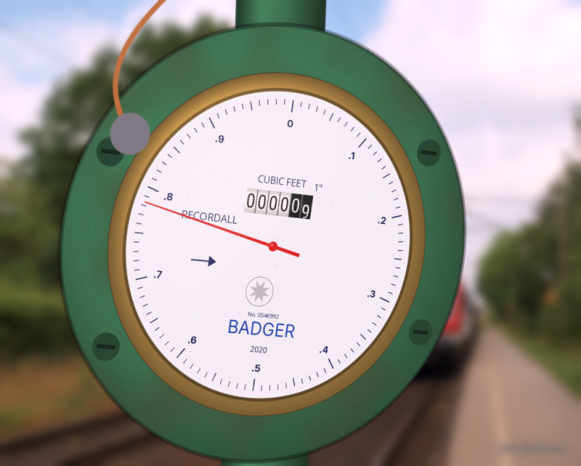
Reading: 8.78 ft³
